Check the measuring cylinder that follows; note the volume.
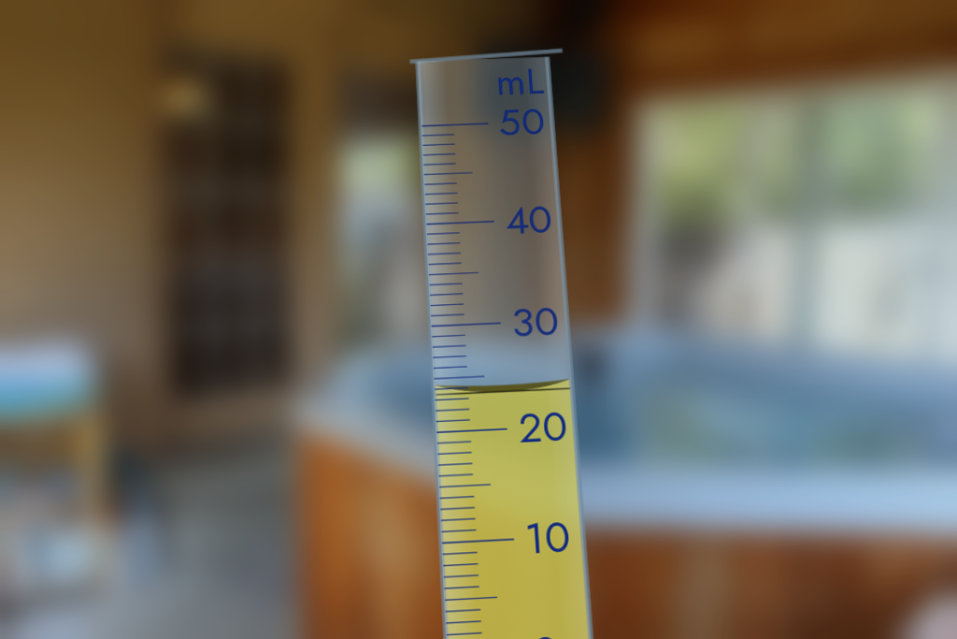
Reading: 23.5 mL
